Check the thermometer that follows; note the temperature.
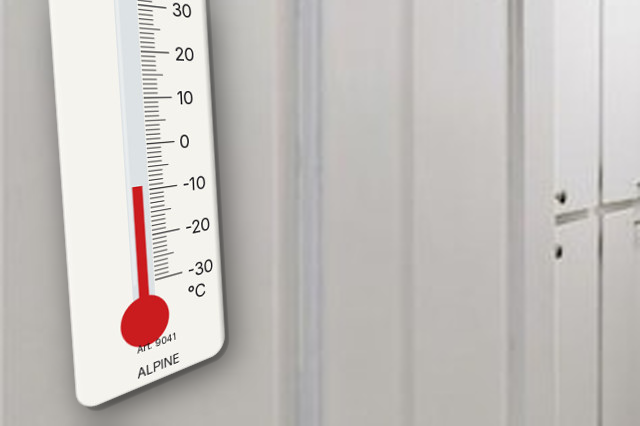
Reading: -9 °C
